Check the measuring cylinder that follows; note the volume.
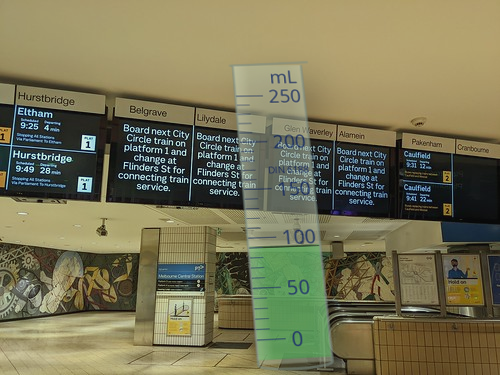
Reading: 90 mL
